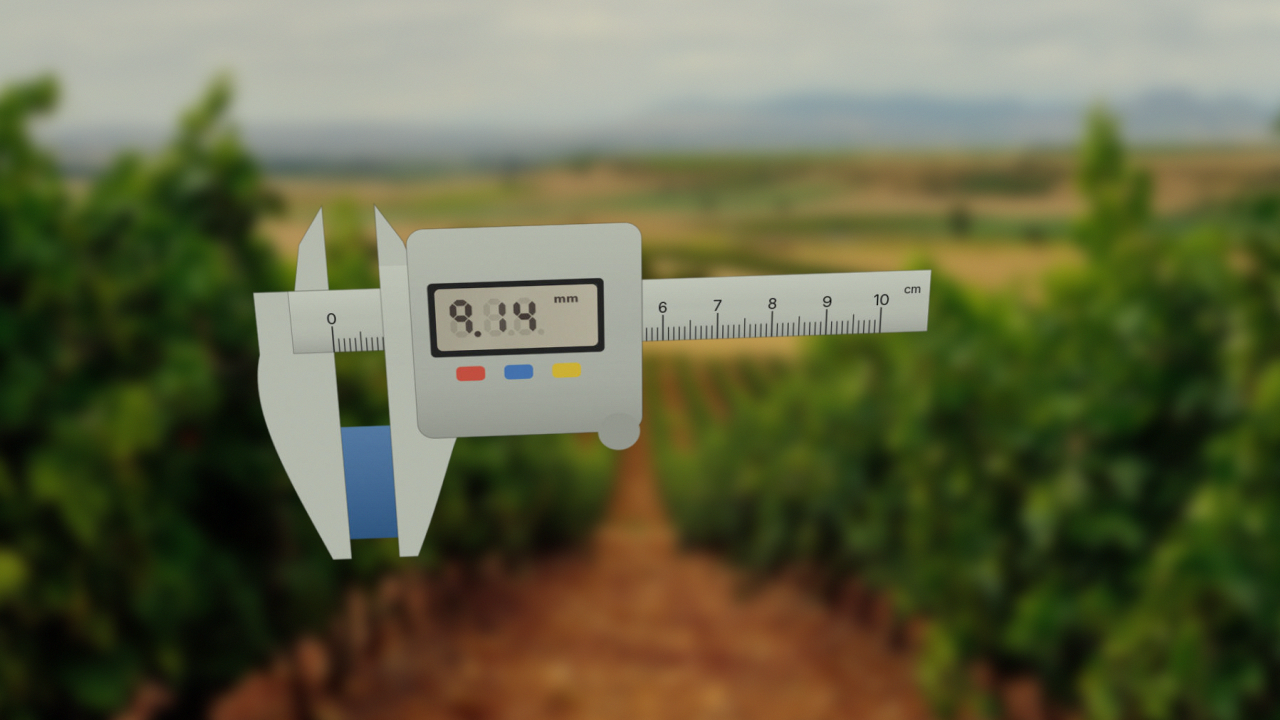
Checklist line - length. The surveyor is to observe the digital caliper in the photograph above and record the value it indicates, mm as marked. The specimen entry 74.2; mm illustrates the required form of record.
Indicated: 9.14; mm
